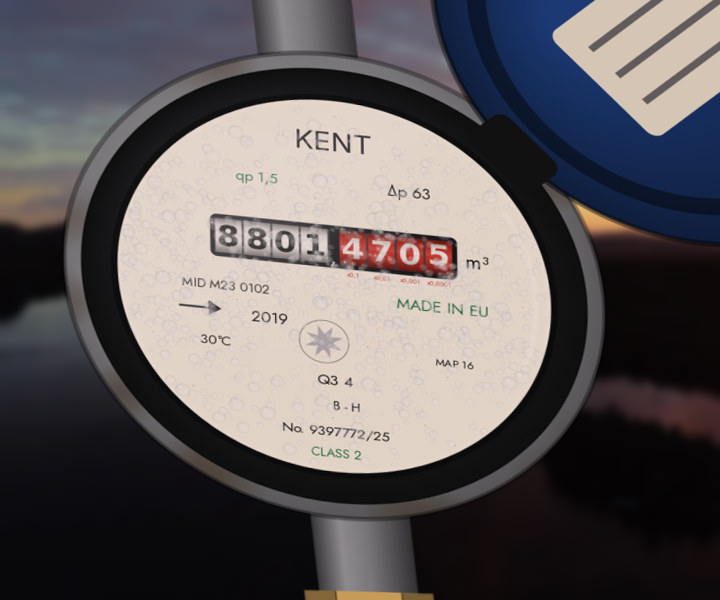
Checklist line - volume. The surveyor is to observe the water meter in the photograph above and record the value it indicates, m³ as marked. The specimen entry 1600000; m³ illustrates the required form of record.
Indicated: 8801.4705; m³
